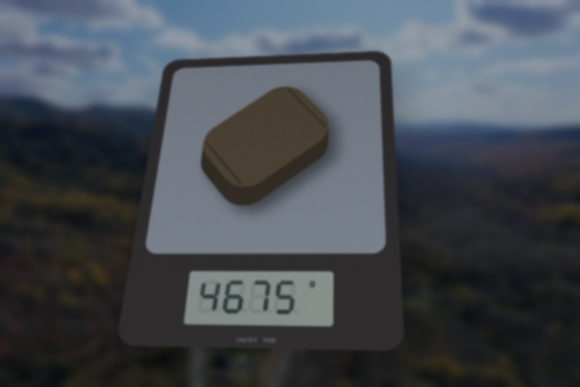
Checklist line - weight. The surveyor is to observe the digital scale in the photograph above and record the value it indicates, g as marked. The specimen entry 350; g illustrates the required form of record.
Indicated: 4675; g
